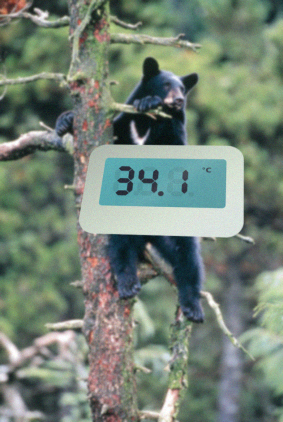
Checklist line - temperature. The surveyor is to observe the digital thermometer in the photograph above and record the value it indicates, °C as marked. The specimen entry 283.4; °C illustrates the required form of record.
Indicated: 34.1; °C
